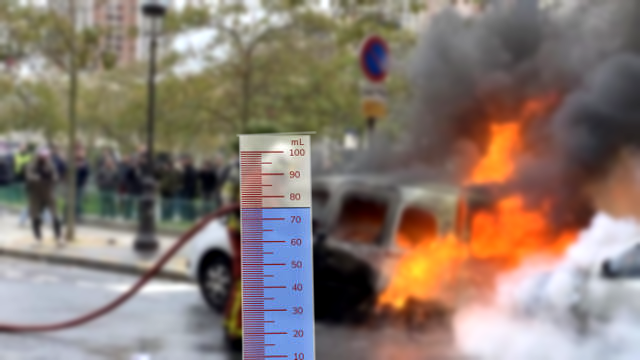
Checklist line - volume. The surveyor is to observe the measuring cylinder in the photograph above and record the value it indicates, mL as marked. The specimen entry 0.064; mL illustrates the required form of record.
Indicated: 75; mL
